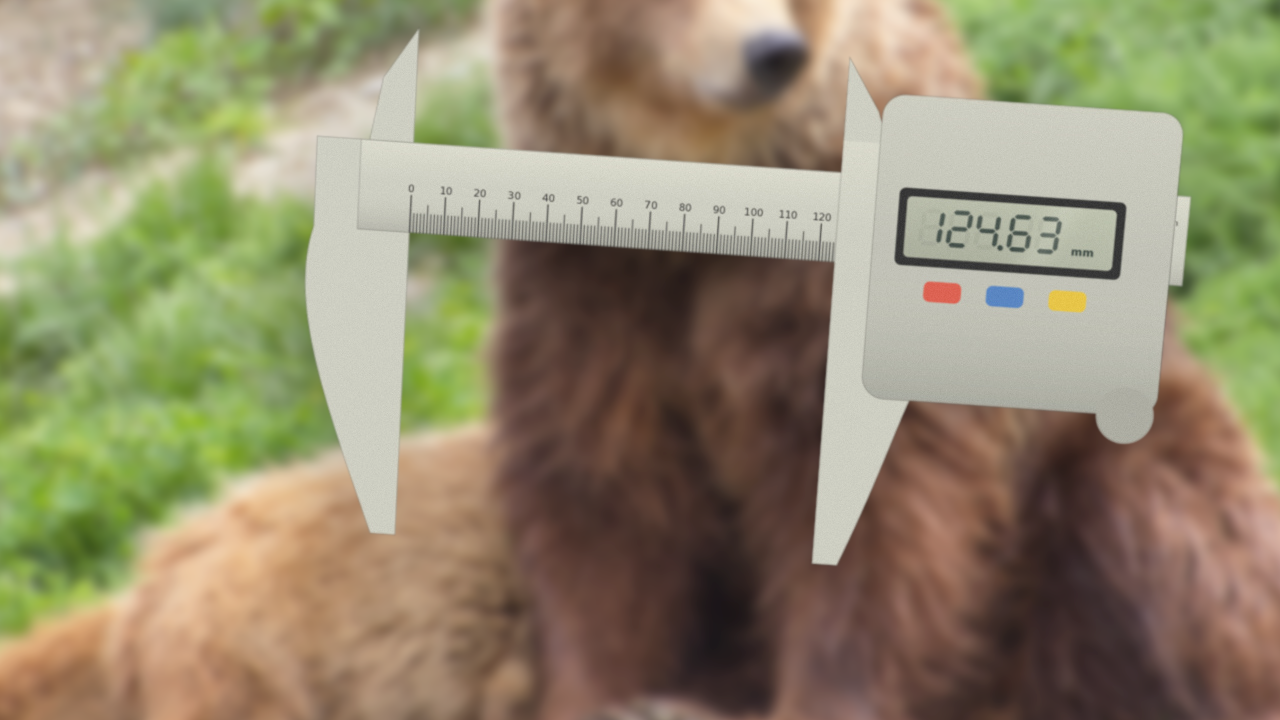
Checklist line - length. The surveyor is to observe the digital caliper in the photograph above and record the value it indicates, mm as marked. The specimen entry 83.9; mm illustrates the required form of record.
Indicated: 124.63; mm
